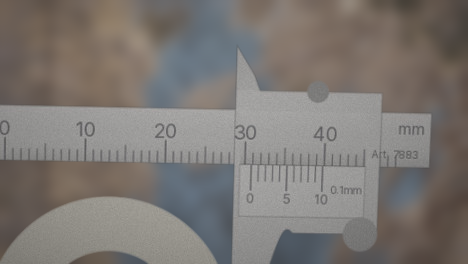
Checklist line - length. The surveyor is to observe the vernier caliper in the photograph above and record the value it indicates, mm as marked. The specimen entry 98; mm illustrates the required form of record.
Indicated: 30.8; mm
